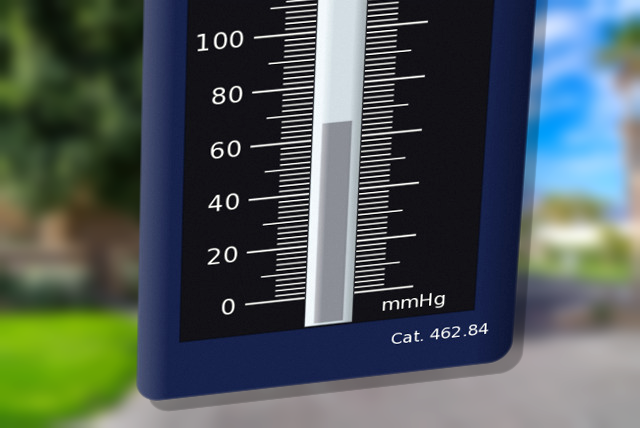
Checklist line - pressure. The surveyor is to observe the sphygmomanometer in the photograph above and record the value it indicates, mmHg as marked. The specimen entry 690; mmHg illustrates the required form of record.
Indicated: 66; mmHg
